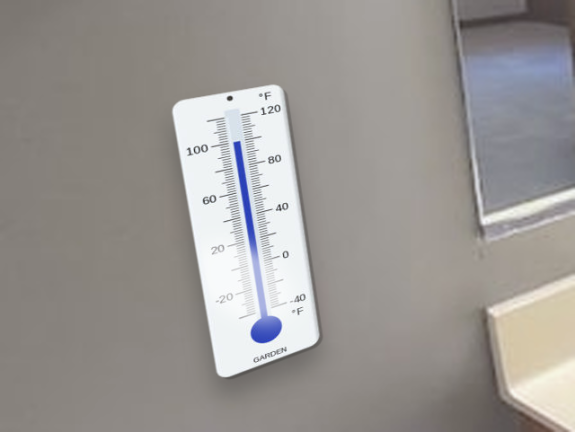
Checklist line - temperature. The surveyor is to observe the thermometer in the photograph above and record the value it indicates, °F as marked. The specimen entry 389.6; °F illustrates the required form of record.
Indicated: 100; °F
